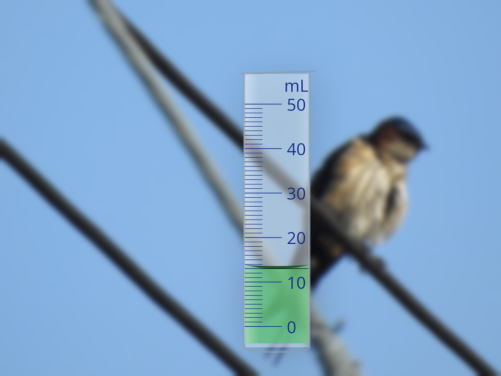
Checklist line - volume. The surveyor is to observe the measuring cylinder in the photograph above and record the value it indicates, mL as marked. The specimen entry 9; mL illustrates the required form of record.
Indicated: 13; mL
